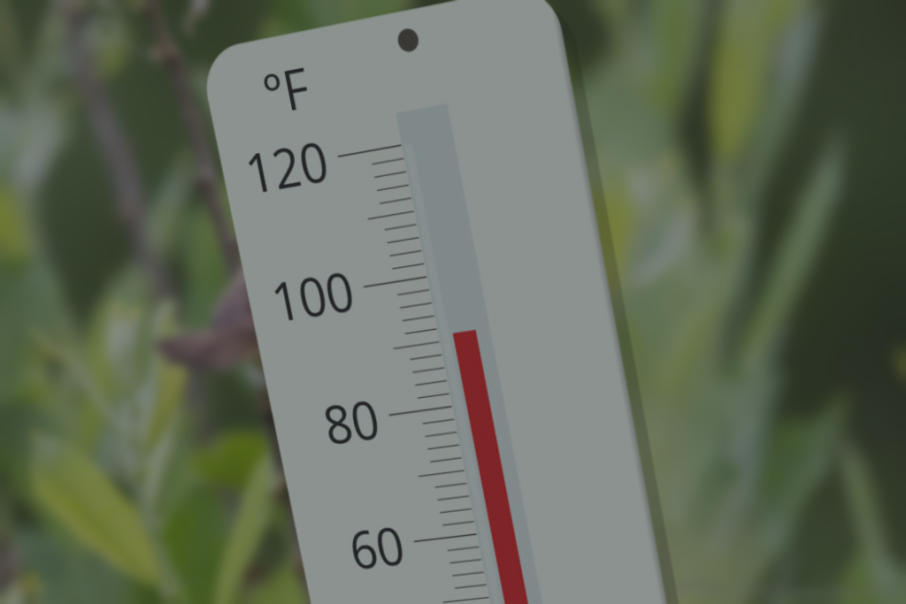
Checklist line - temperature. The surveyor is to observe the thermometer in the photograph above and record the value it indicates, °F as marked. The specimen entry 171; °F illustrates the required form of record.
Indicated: 91; °F
